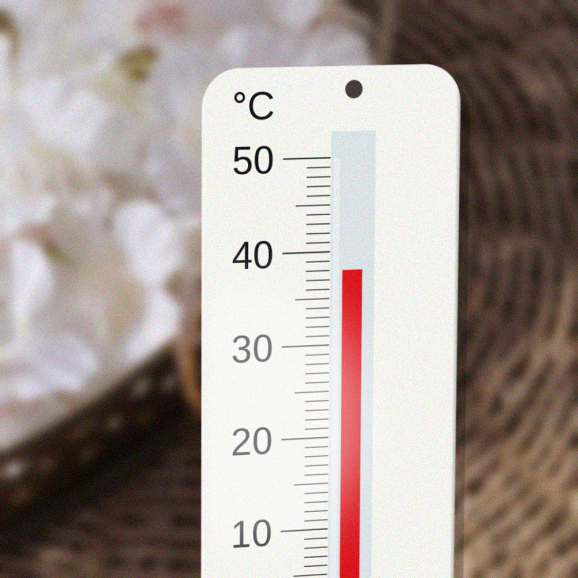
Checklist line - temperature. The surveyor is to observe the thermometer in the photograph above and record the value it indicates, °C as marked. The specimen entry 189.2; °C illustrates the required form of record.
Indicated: 38; °C
